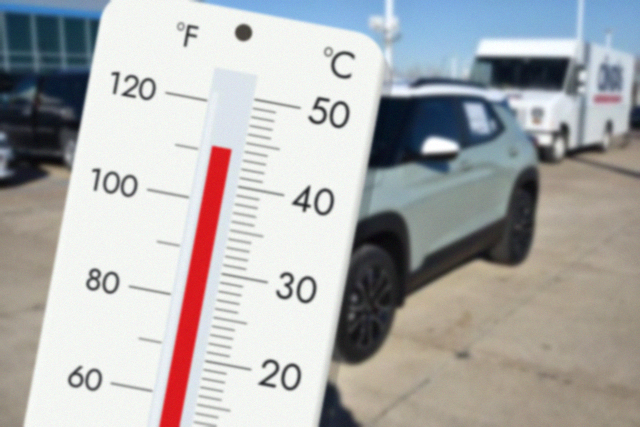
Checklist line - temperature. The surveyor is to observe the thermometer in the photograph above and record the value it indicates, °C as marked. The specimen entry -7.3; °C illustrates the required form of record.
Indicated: 44; °C
